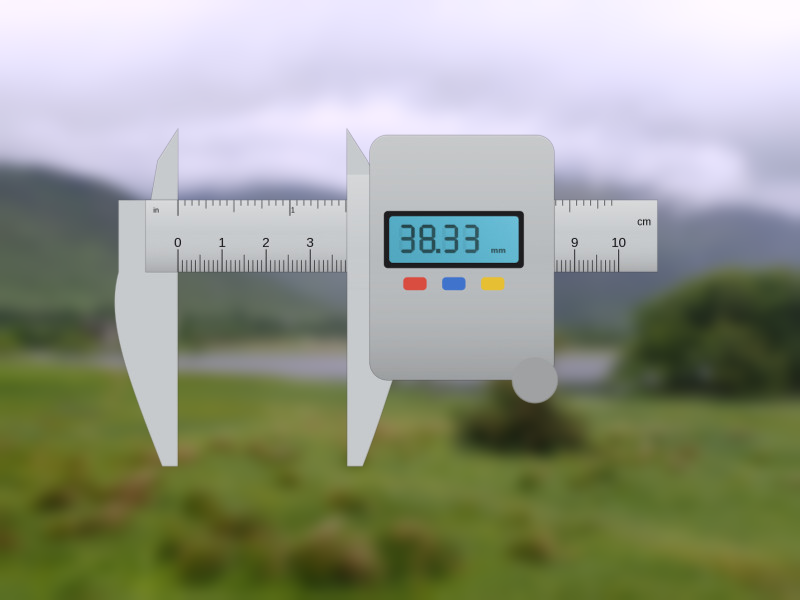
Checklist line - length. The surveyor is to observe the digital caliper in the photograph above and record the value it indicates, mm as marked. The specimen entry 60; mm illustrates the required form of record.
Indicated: 38.33; mm
